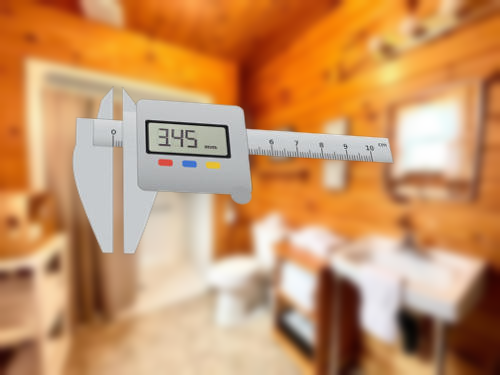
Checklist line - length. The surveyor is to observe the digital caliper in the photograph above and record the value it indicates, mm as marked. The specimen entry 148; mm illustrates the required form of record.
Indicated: 3.45; mm
